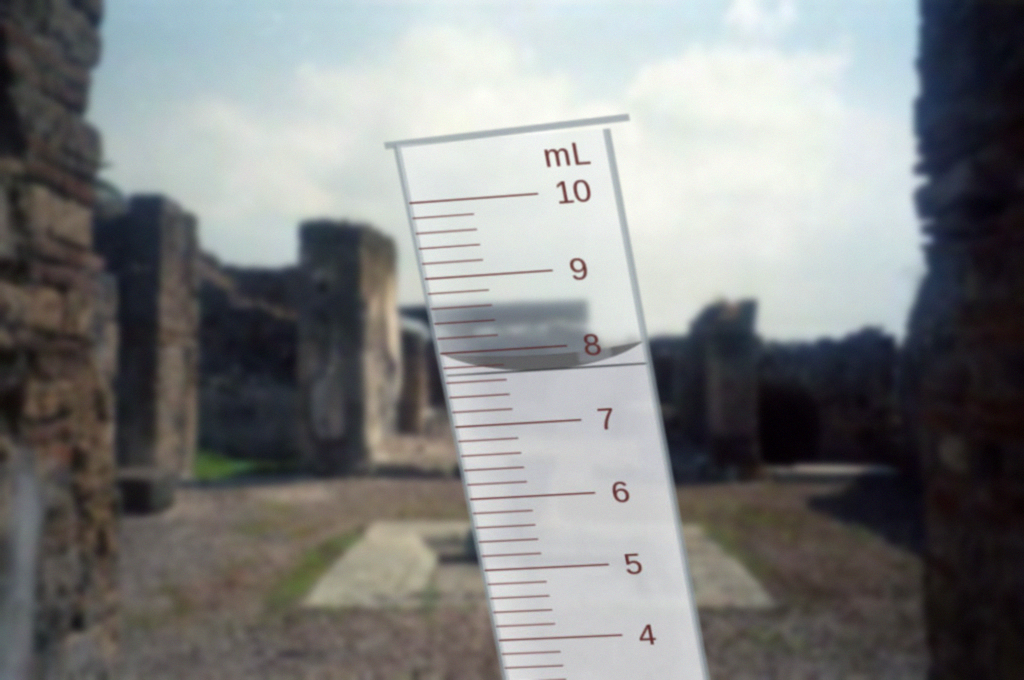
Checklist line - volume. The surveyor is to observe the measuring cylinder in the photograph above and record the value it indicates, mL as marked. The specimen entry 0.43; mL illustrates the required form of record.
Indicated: 7.7; mL
